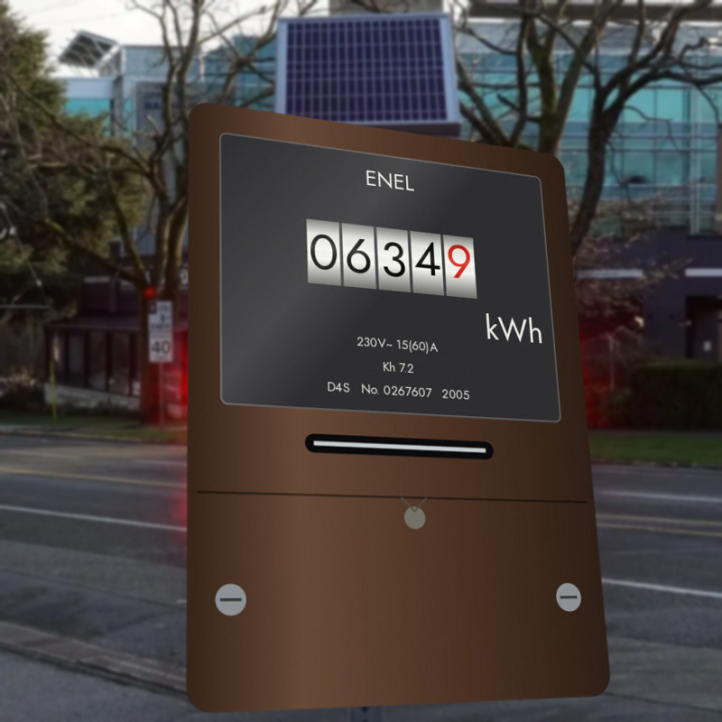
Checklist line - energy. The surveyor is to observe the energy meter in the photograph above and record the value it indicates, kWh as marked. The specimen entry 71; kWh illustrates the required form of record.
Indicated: 634.9; kWh
